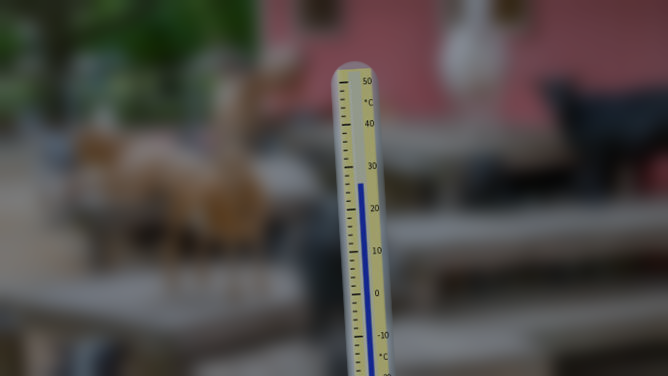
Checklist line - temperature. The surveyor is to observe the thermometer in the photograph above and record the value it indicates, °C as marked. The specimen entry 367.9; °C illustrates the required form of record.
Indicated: 26; °C
